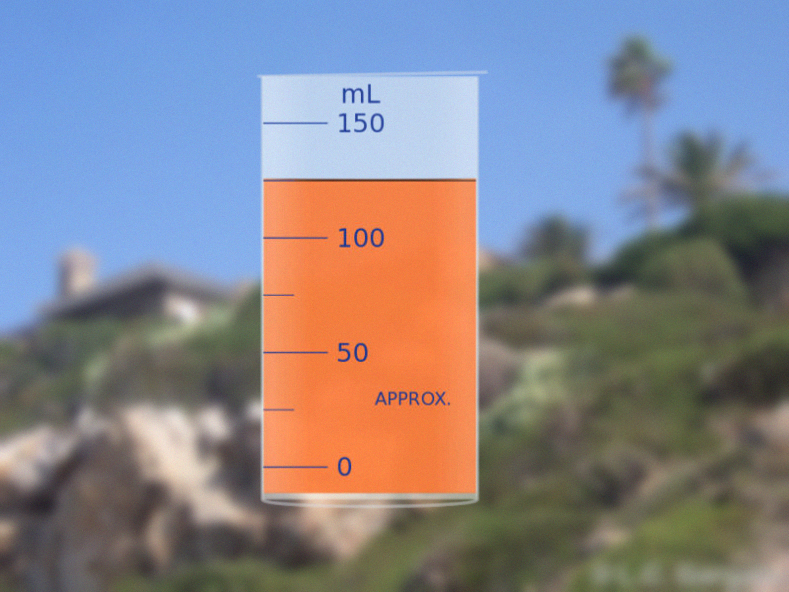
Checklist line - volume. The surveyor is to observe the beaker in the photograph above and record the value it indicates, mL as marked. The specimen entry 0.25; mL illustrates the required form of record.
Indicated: 125; mL
